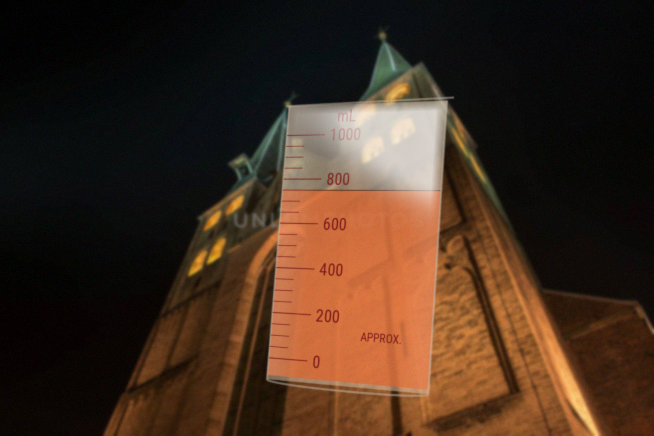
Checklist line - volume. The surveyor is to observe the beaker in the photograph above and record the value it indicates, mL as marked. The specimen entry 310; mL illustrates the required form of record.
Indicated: 750; mL
